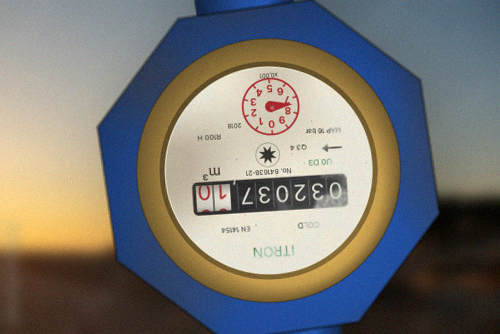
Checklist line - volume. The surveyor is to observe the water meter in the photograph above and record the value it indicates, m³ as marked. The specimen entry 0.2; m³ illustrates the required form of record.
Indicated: 32037.097; m³
